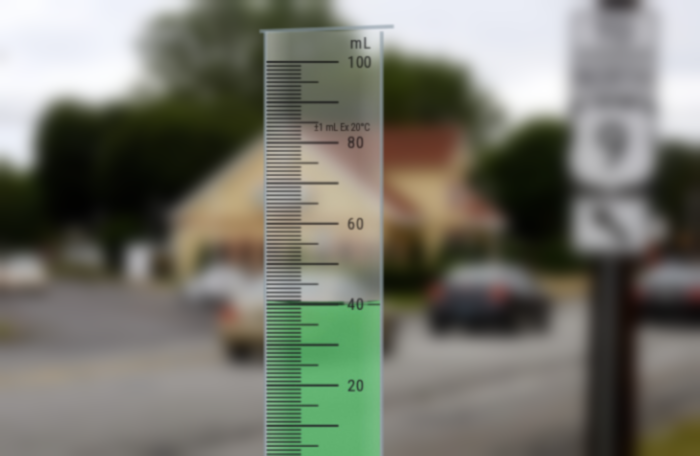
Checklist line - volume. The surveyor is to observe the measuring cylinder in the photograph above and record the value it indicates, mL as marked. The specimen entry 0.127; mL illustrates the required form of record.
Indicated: 40; mL
